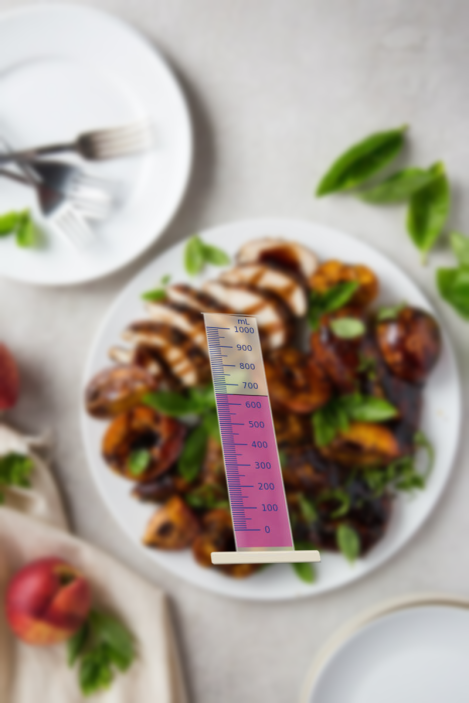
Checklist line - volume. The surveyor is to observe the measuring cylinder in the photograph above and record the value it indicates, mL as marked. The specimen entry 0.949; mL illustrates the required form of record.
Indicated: 650; mL
